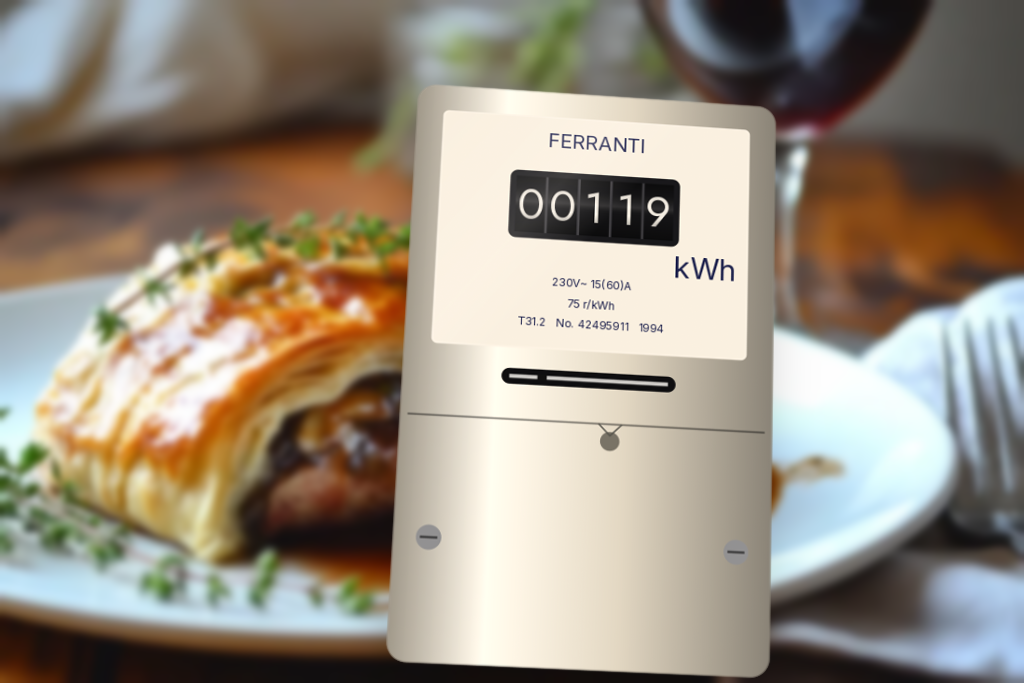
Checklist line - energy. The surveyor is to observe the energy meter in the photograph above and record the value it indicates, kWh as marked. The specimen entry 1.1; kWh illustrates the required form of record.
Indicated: 119; kWh
